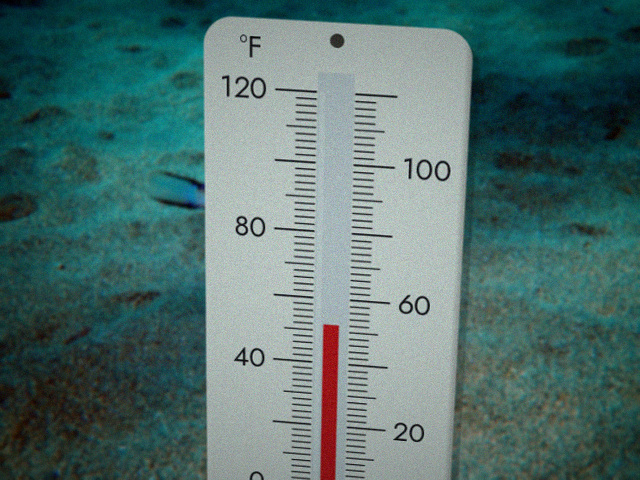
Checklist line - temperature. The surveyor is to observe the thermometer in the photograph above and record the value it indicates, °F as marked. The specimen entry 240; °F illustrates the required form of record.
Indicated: 52; °F
